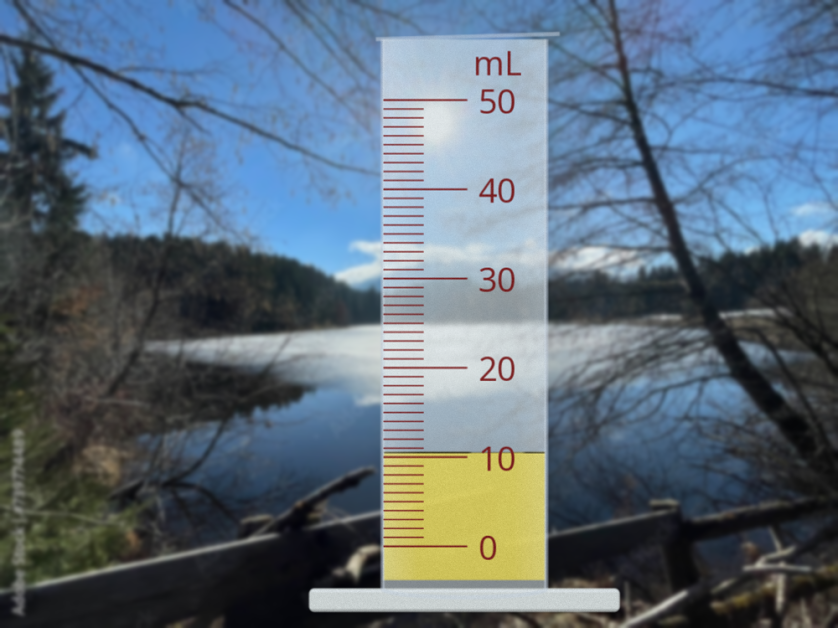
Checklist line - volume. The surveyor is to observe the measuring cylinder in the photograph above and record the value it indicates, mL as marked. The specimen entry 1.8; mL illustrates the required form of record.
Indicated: 10.5; mL
